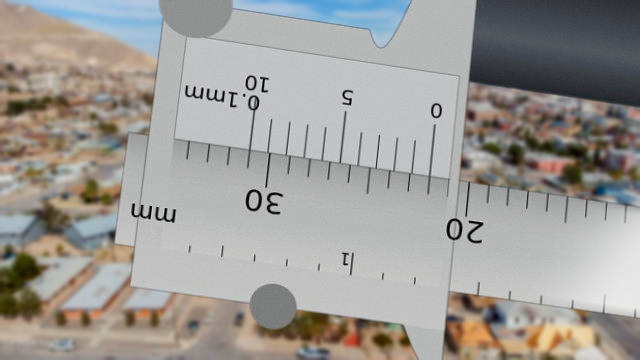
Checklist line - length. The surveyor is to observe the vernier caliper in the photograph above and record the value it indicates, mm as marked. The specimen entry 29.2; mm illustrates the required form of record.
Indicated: 22.0; mm
